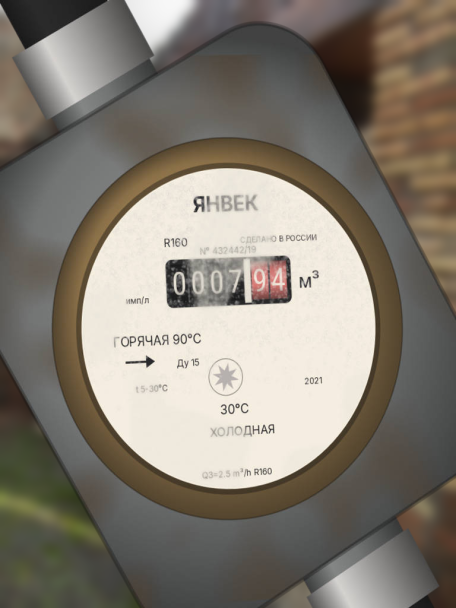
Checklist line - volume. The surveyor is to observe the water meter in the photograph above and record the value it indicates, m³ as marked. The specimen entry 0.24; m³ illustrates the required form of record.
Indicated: 7.94; m³
